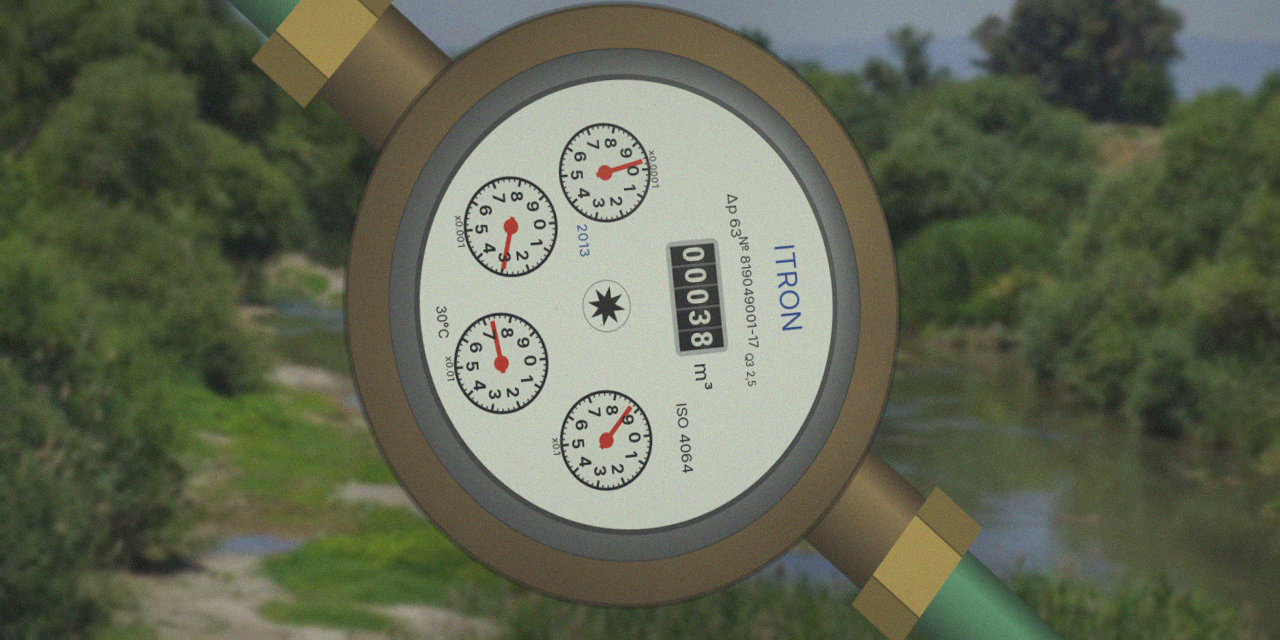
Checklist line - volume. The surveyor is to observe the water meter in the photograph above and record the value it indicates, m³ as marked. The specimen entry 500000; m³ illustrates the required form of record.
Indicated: 38.8729; m³
